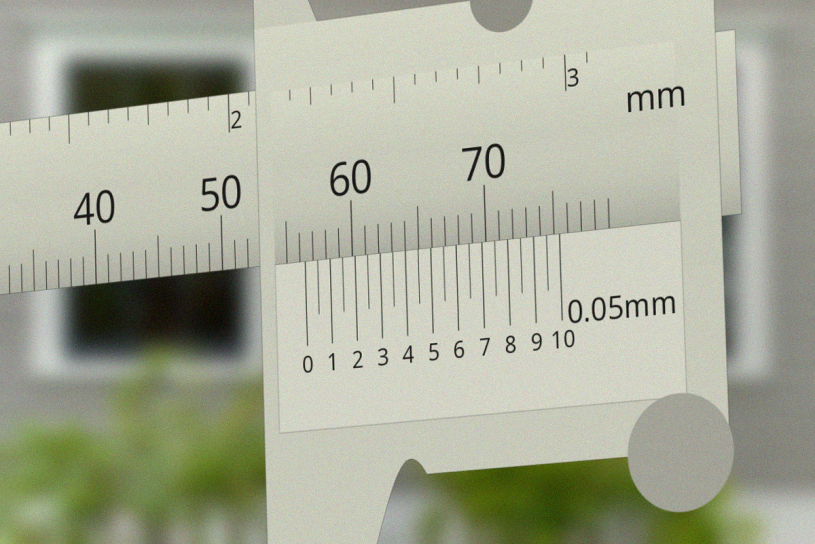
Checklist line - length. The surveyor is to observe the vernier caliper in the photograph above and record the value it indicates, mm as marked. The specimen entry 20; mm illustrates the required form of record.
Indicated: 56.4; mm
